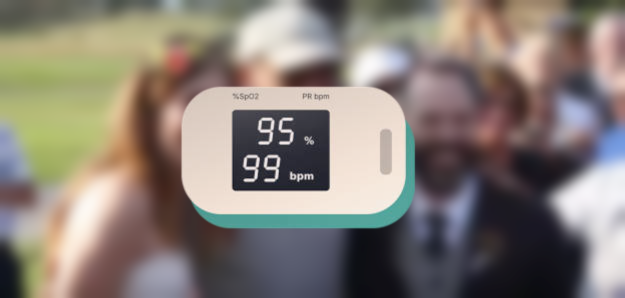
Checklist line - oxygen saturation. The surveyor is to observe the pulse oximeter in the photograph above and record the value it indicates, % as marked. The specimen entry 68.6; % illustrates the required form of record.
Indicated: 95; %
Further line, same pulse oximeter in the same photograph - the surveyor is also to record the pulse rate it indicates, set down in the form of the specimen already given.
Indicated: 99; bpm
